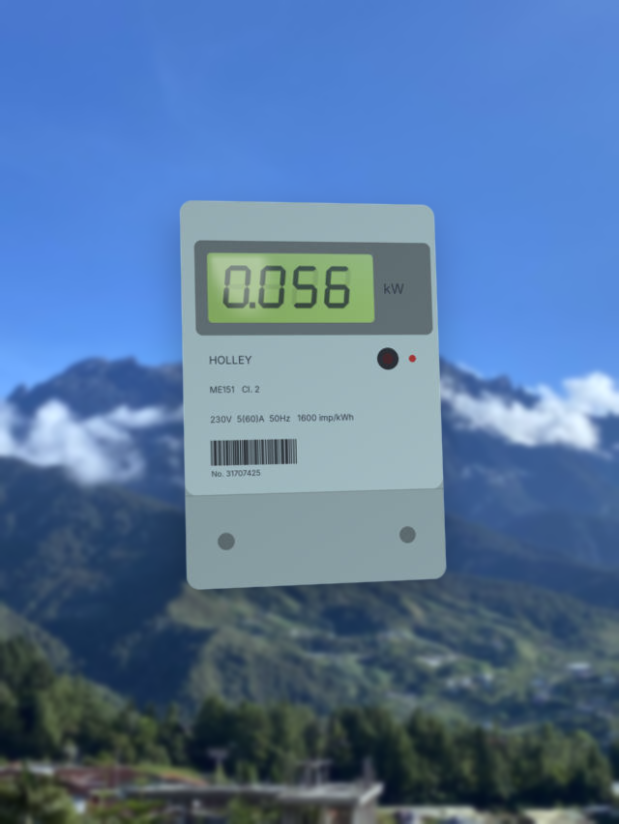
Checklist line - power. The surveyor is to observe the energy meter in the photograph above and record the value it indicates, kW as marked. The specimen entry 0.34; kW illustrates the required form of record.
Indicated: 0.056; kW
